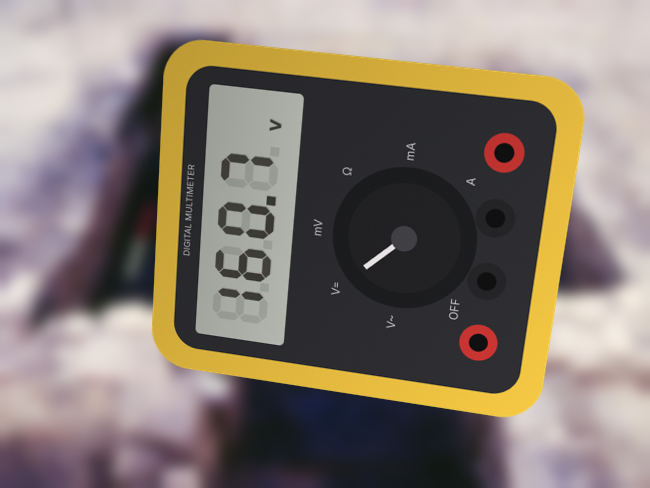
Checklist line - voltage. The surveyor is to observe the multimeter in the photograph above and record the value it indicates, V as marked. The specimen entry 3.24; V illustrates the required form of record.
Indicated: 160.7; V
